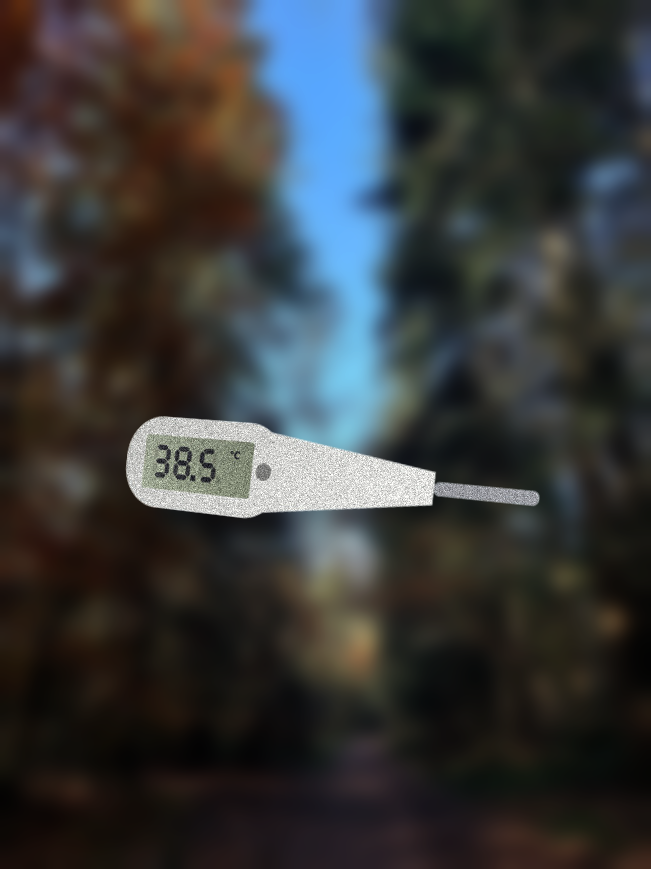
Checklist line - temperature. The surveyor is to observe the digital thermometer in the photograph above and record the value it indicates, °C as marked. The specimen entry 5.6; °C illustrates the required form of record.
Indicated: 38.5; °C
